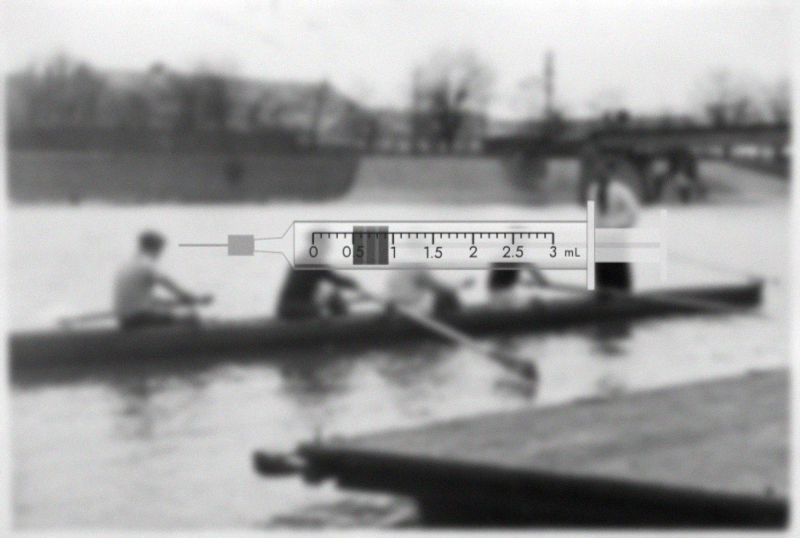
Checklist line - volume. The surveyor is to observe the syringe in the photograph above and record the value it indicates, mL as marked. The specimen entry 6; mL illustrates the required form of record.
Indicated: 0.5; mL
